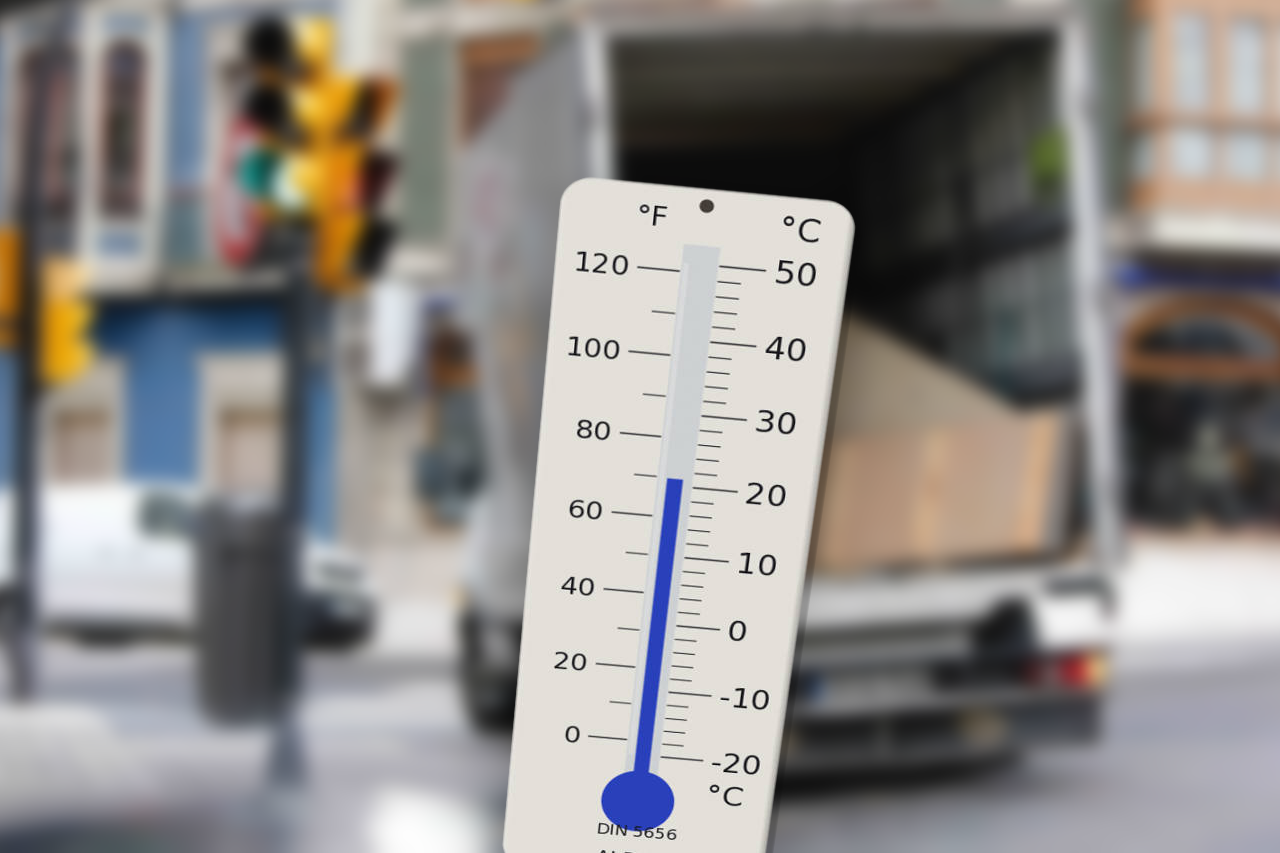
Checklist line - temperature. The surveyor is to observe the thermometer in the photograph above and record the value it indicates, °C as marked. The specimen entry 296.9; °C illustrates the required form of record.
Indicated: 21; °C
